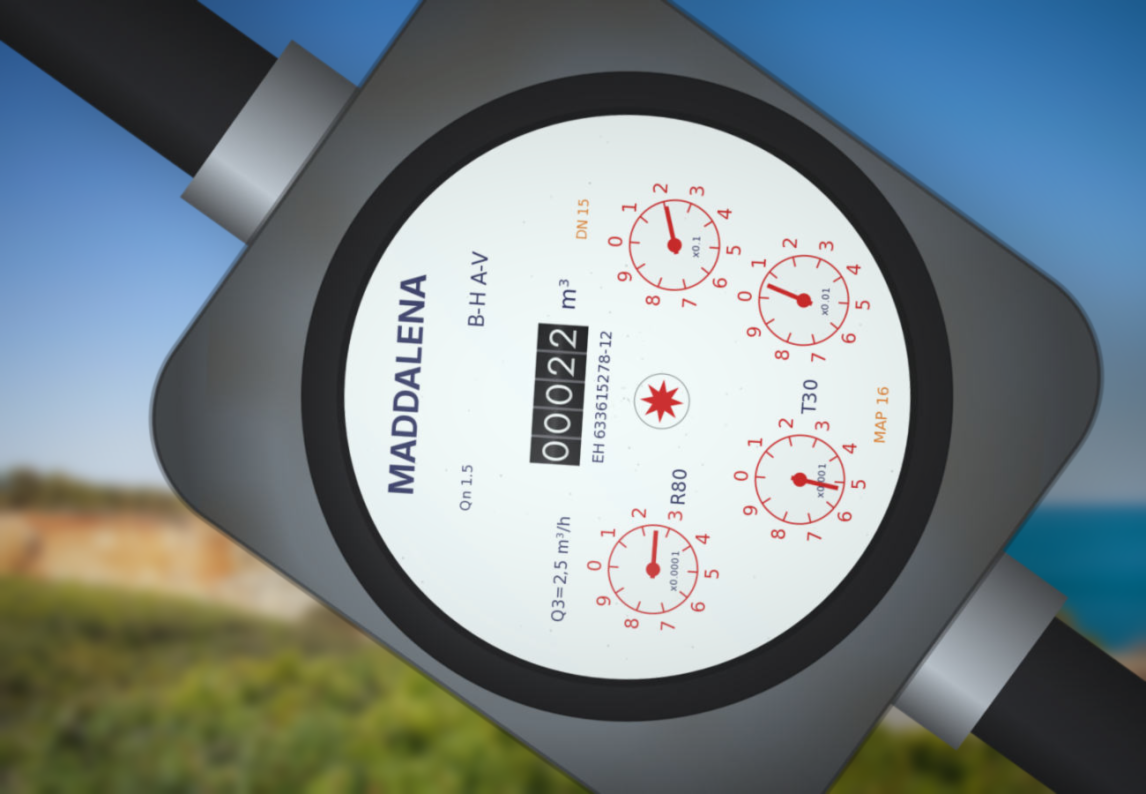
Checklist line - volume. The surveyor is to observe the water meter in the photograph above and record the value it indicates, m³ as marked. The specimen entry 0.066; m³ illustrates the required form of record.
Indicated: 22.2052; m³
